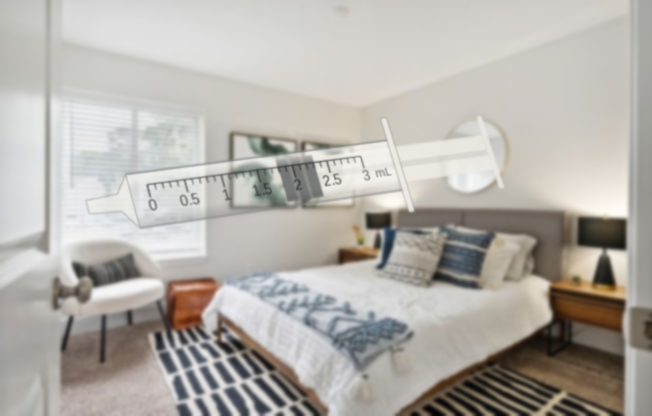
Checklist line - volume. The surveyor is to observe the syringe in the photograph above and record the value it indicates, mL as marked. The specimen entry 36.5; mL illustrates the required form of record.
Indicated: 1.8; mL
